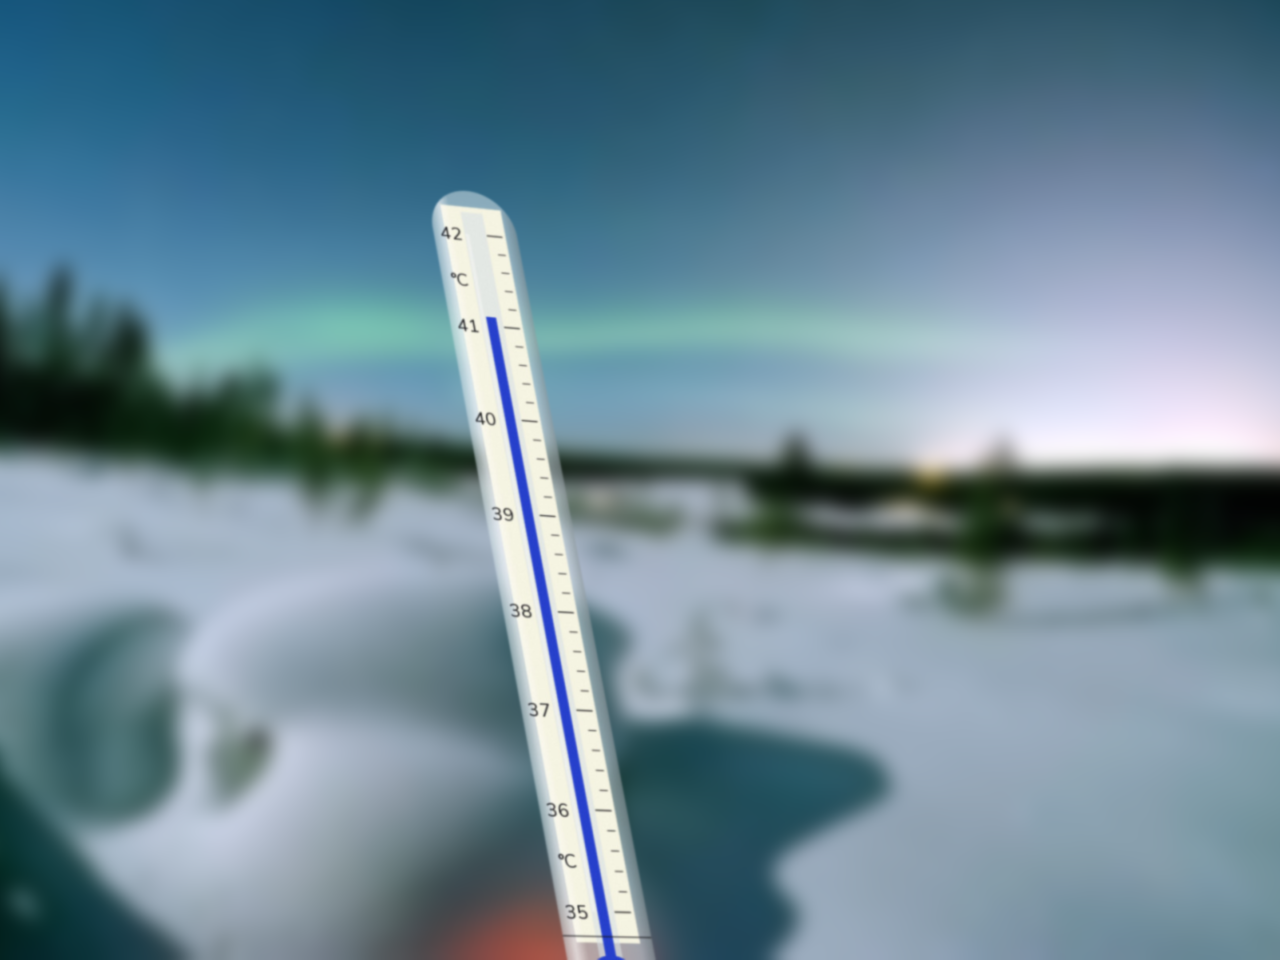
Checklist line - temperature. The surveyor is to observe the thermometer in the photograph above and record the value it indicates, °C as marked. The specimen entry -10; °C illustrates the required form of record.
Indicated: 41.1; °C
